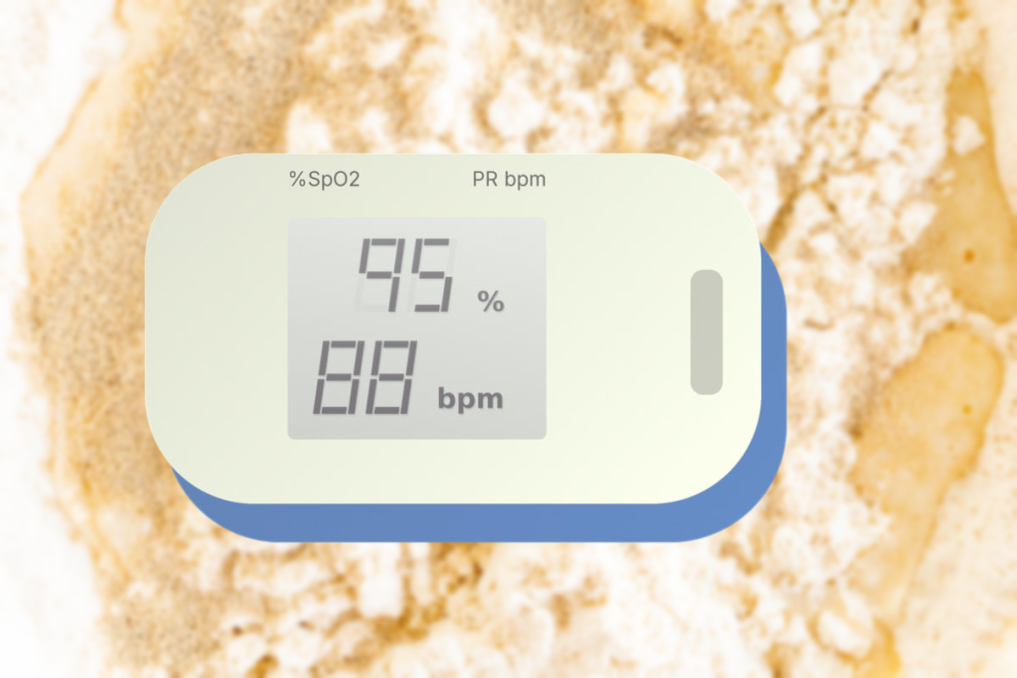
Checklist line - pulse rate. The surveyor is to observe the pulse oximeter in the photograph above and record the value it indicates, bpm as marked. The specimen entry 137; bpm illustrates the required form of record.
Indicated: 88; bpm
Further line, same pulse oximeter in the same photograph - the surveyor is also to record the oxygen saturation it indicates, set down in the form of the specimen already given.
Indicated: 95; %
